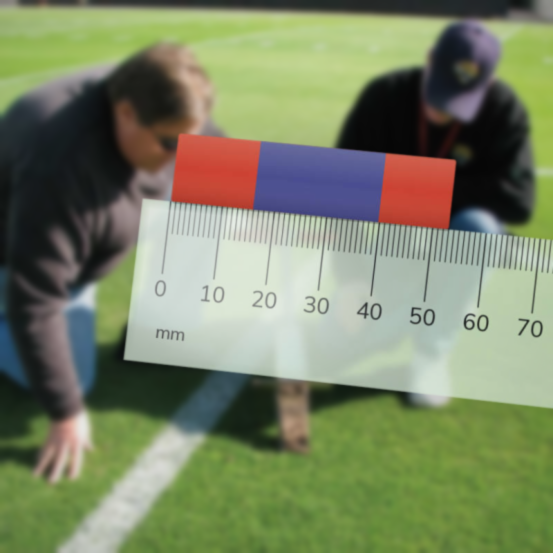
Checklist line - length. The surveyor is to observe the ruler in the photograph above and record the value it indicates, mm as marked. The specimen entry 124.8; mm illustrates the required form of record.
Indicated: 53; mm
